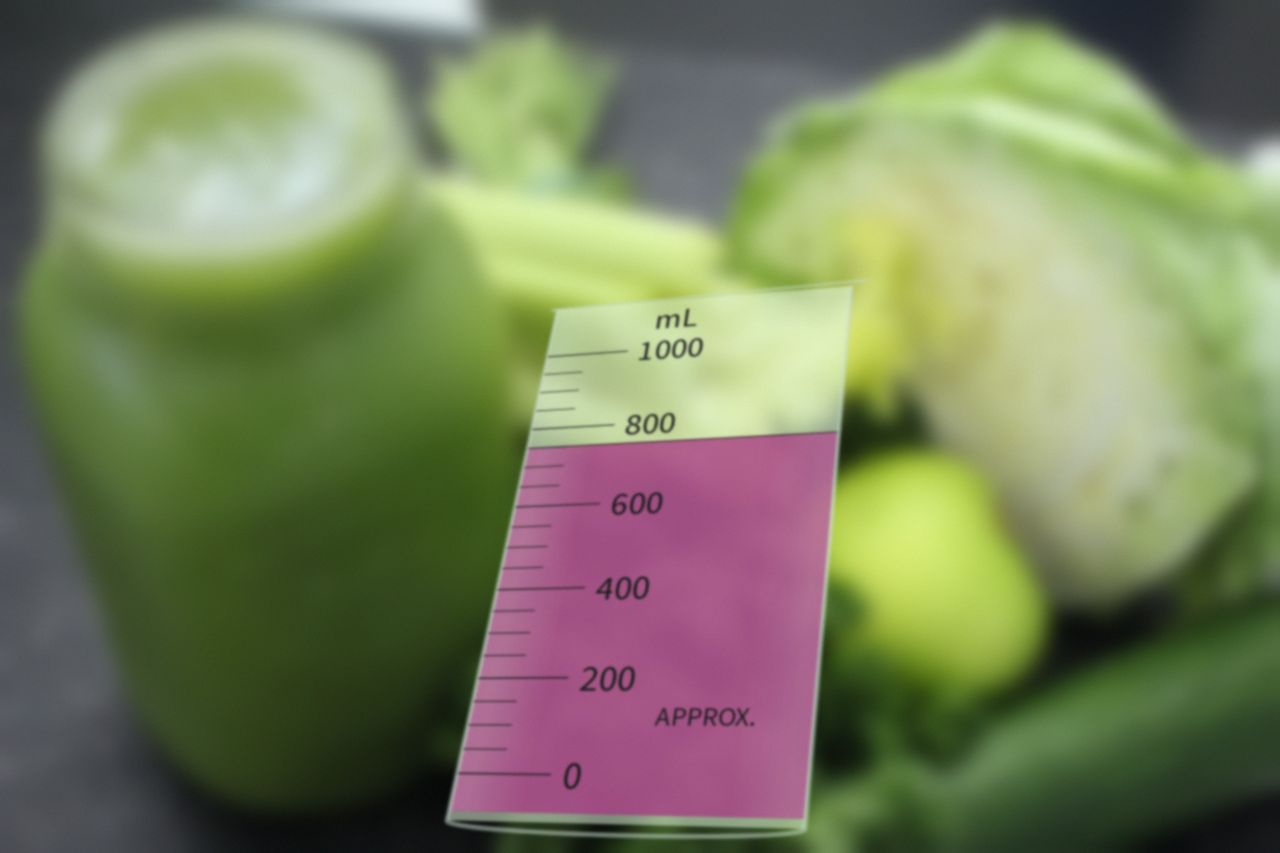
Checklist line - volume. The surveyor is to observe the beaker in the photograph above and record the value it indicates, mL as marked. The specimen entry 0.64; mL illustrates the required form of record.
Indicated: 750; mL
